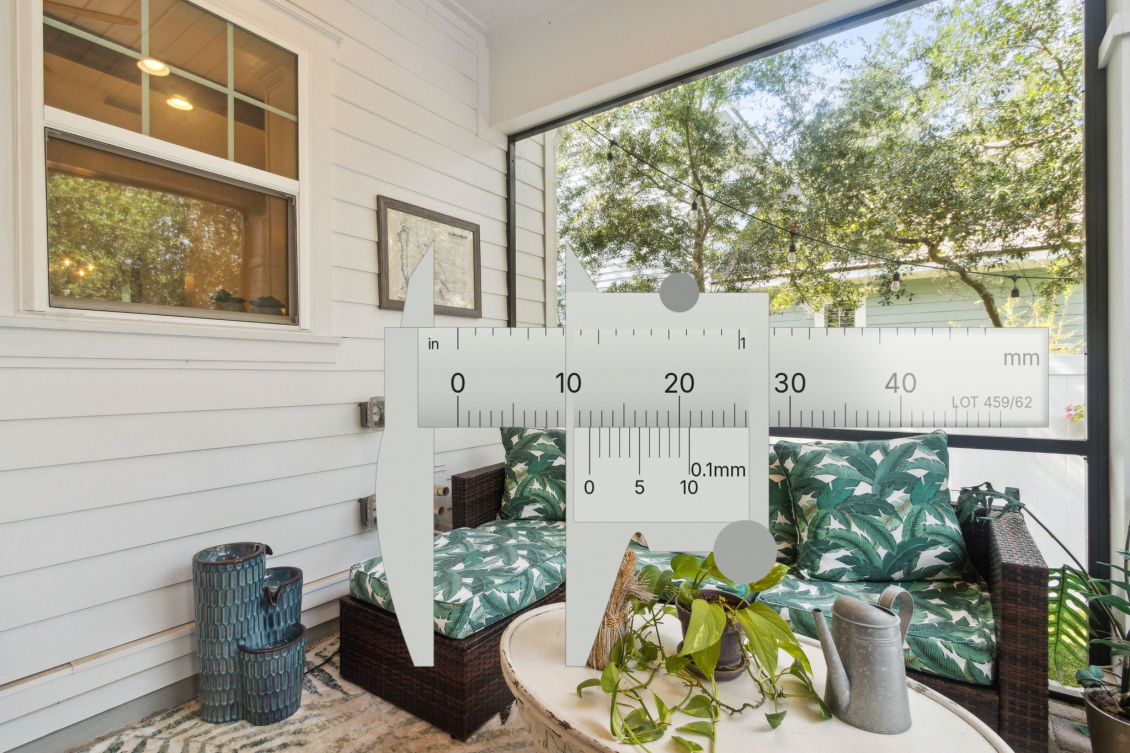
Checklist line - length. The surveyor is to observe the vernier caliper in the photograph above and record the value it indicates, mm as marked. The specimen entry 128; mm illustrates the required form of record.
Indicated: 11.9; mm
